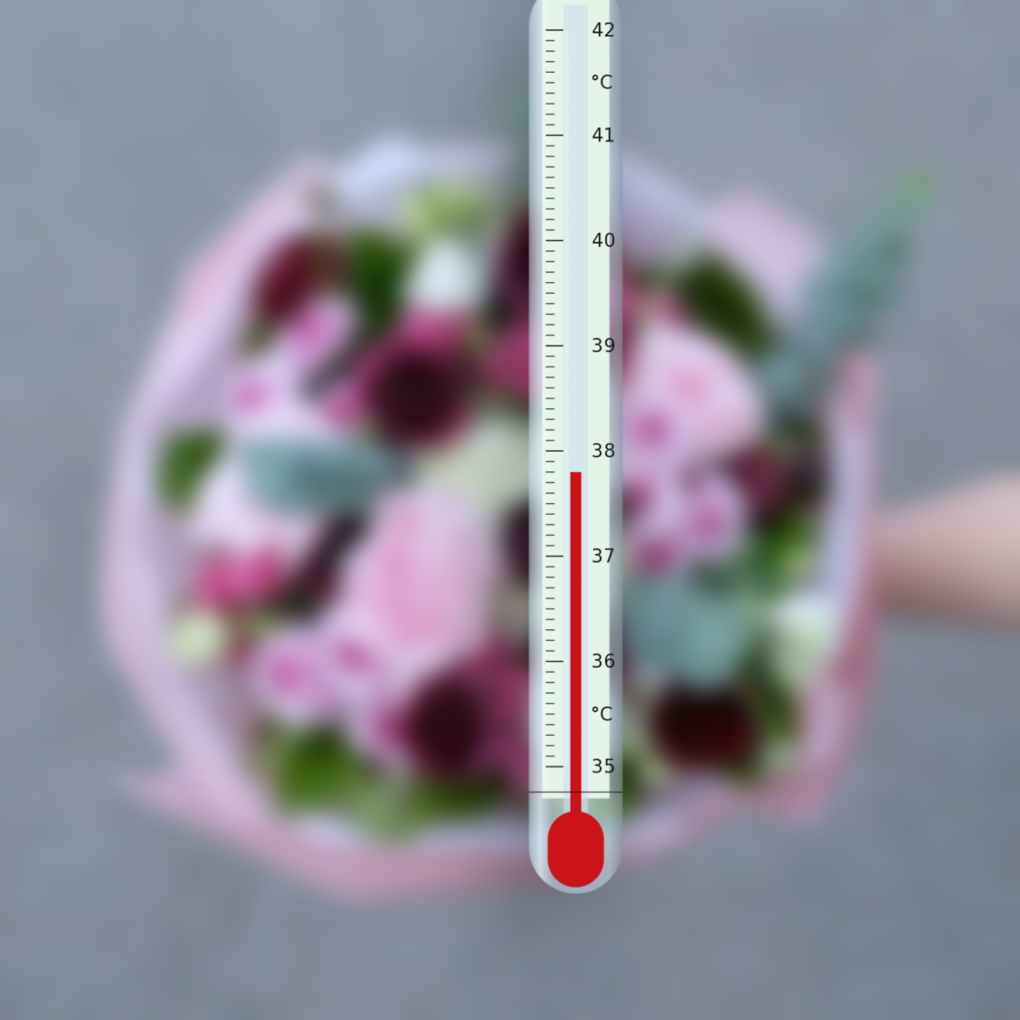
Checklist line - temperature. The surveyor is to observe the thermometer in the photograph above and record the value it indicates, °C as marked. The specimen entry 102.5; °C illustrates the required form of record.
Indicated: 37.8; °C
